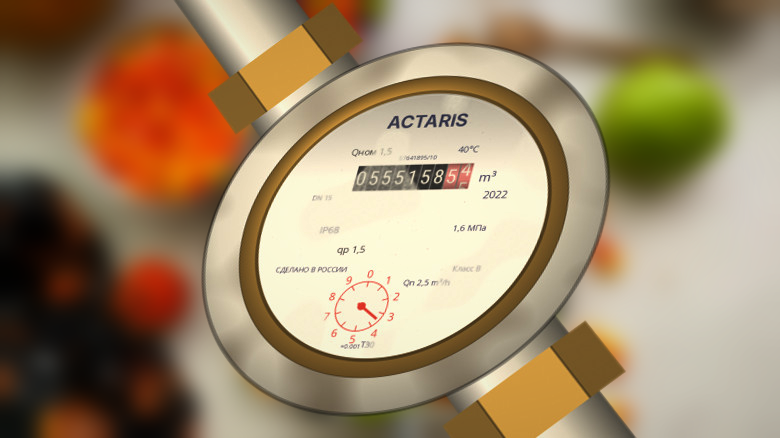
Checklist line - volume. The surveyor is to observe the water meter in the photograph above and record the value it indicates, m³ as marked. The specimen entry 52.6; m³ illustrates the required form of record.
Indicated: 555158.543; m³
